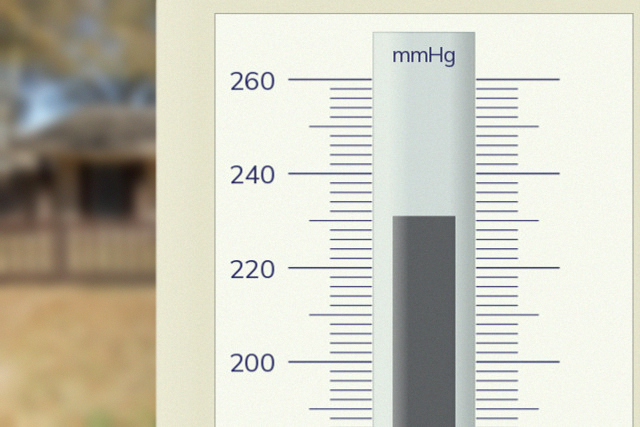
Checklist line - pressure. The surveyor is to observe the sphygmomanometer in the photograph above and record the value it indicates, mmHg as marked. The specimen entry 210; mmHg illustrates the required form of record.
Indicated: 231; mmHg
